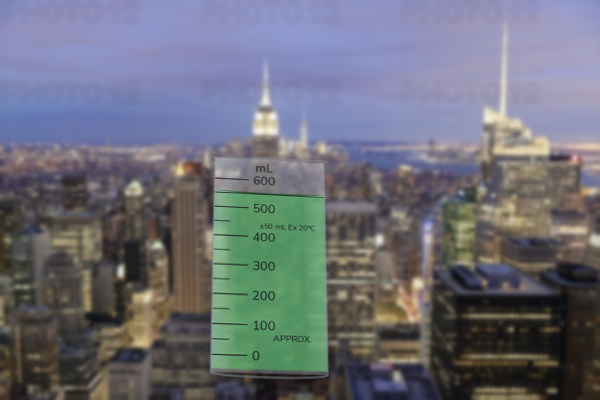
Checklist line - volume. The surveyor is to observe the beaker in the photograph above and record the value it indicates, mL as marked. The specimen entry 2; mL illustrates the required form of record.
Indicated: 550; mL
